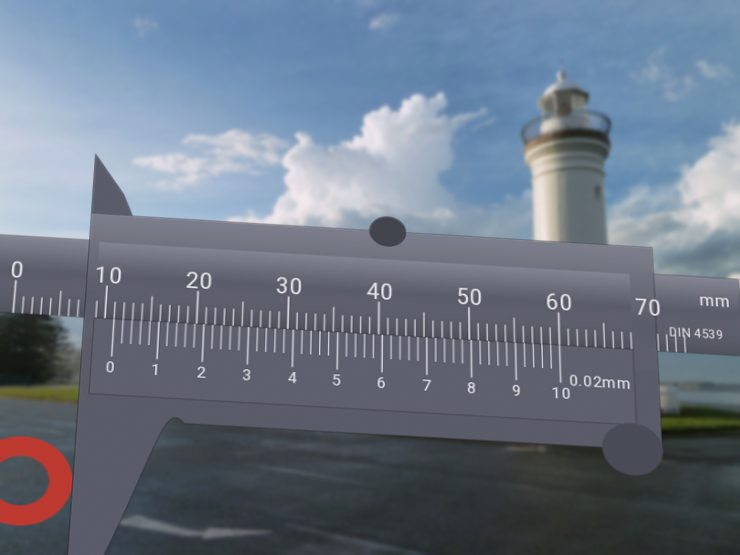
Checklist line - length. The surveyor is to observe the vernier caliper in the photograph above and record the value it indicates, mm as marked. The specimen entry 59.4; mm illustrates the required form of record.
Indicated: 11.0; mm
